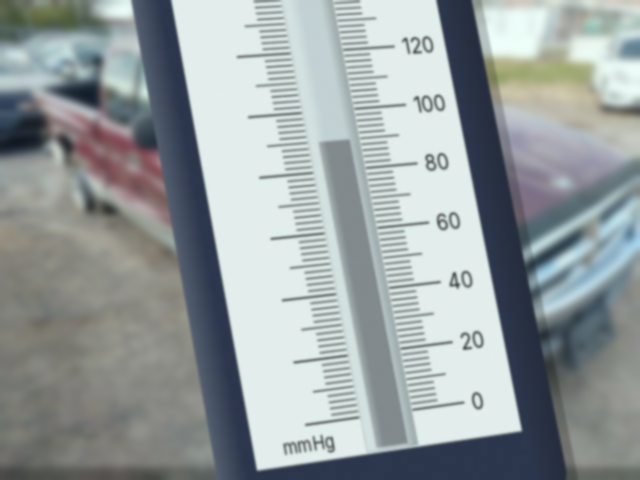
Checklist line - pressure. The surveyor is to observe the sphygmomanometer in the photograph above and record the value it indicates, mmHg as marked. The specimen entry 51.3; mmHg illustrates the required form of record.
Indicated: 90; mmHg
